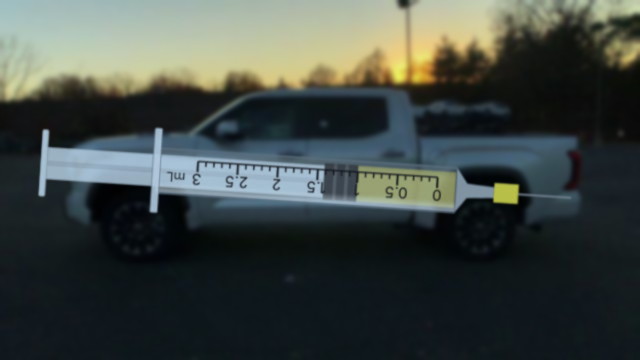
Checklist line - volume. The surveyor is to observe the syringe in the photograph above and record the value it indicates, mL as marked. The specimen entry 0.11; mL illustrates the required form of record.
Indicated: 1; mL
